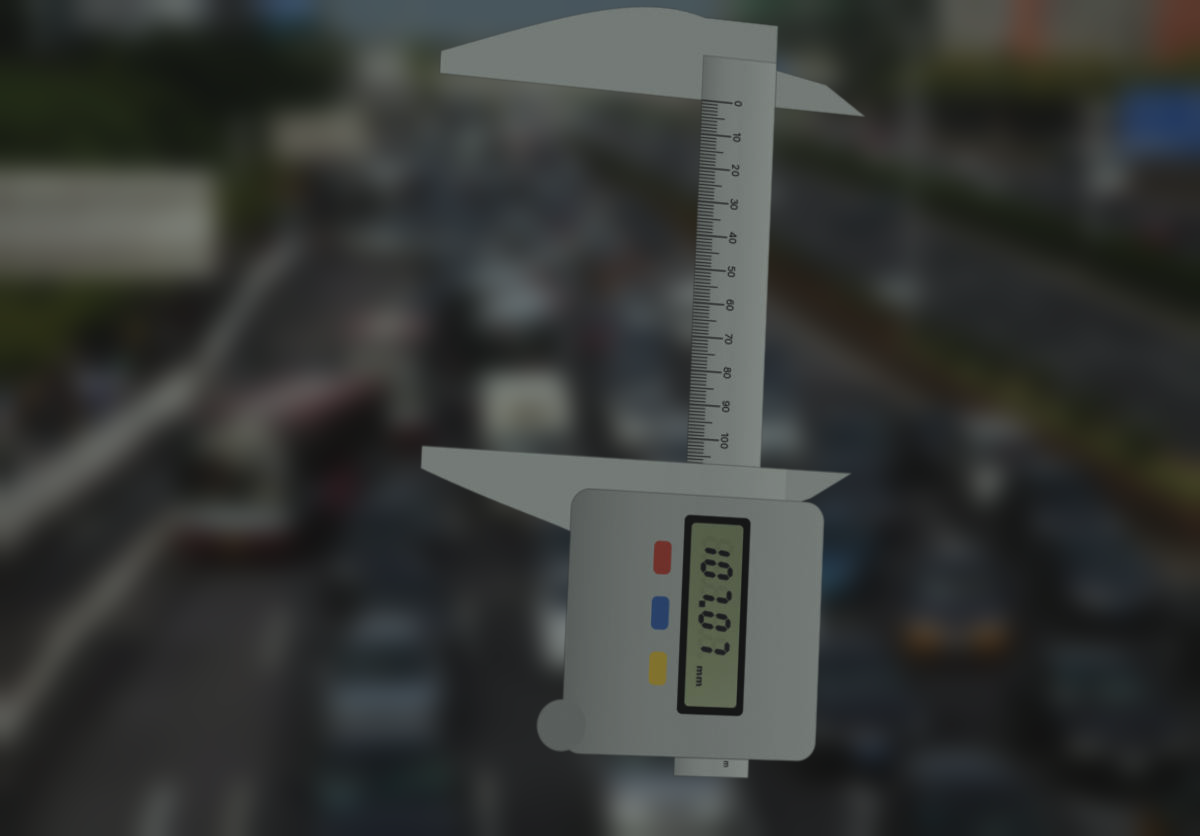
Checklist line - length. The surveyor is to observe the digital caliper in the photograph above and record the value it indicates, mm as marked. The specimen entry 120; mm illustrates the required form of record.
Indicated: 107.07; mm
